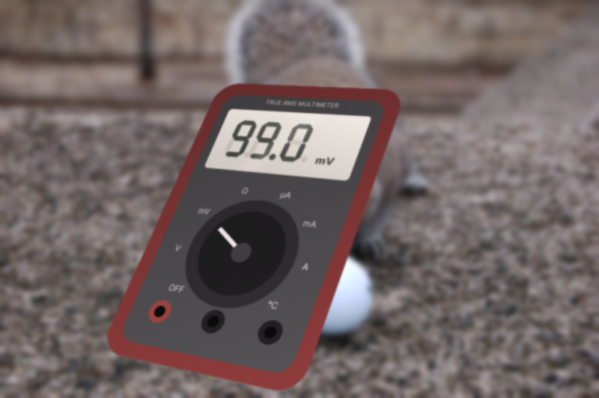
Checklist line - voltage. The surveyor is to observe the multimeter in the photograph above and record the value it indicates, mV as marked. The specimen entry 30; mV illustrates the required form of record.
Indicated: 99.0; mV
